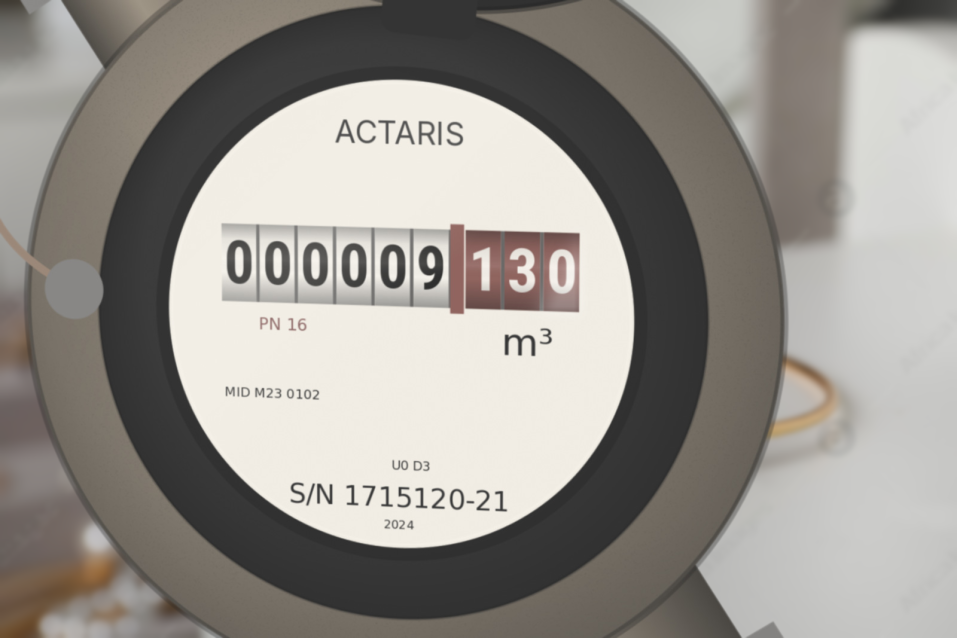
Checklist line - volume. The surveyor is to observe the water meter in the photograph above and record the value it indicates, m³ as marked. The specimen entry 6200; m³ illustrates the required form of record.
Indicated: 9.130; m³
